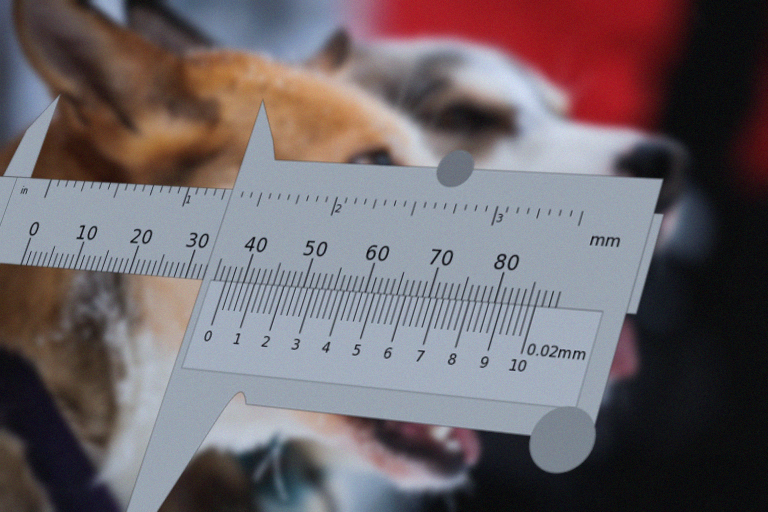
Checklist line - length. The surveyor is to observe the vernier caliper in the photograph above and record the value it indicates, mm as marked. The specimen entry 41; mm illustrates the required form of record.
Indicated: 37.0; mm
